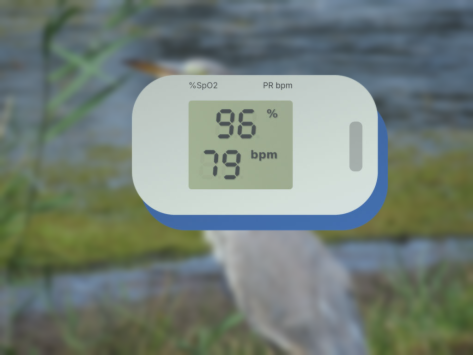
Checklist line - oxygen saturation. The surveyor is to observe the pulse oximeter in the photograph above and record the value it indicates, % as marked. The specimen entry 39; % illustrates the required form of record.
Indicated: 96; %
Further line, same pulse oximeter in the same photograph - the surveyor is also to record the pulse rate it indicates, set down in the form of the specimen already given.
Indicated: 79; bpm
